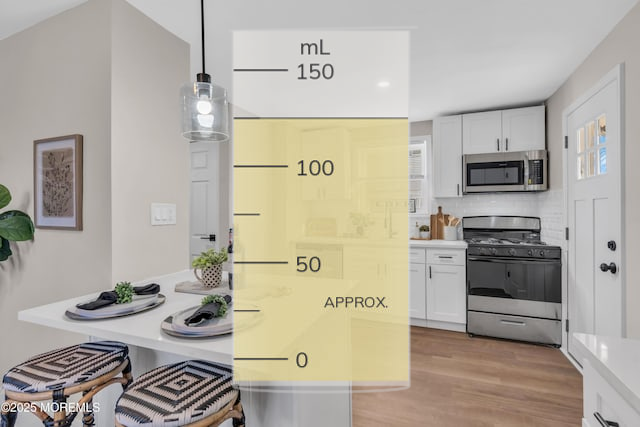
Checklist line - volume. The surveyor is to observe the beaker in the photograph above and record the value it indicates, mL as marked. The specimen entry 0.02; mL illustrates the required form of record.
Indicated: 125; mL
